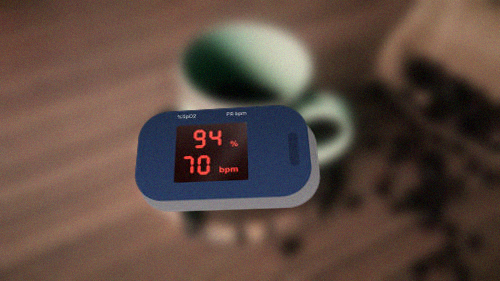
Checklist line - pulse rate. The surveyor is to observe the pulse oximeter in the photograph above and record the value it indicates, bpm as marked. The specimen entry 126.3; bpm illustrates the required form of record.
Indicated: 70; bpm
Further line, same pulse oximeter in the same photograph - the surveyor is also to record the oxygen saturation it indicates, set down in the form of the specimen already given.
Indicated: 94; %
